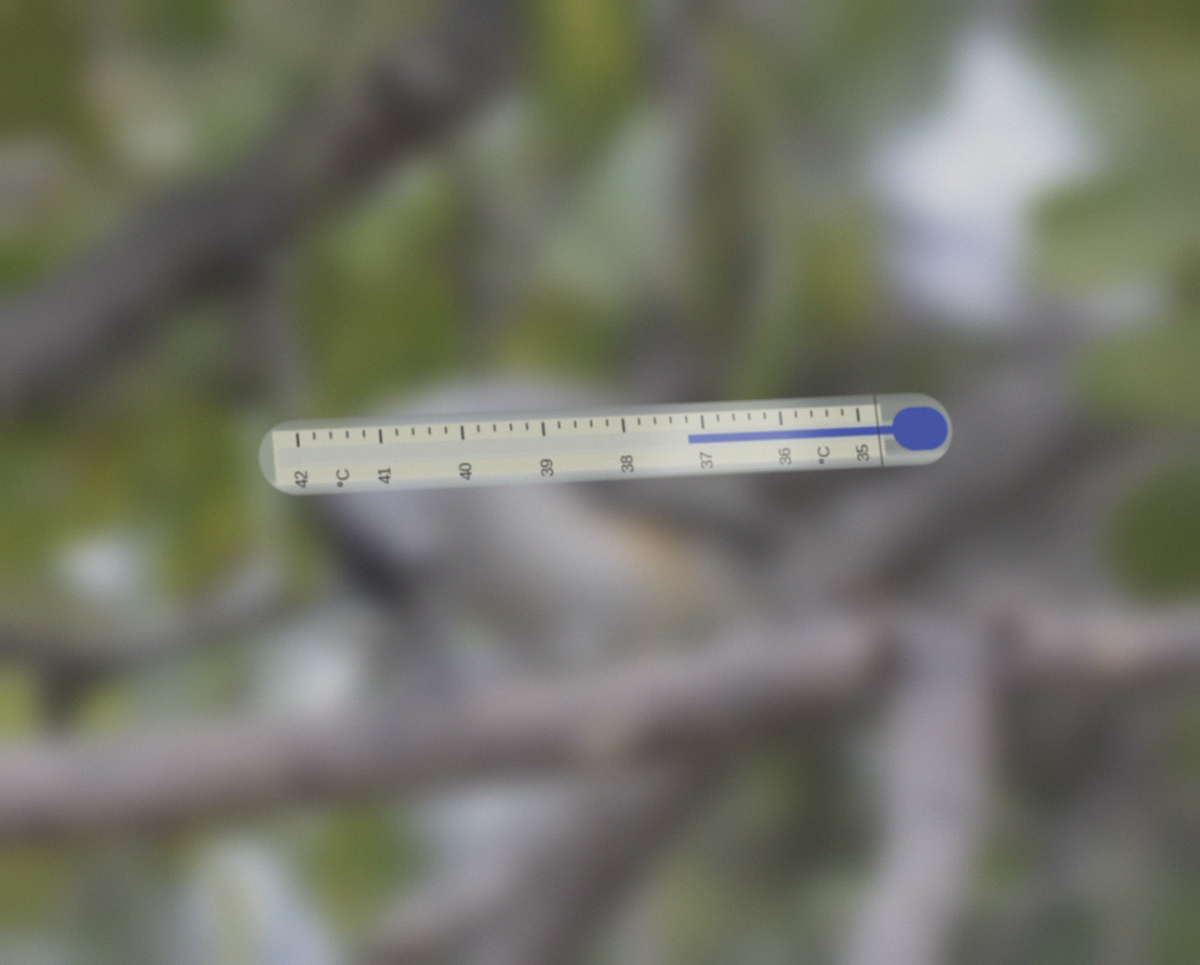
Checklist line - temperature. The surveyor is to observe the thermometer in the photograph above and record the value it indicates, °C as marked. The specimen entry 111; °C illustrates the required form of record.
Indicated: 37.2; °C
